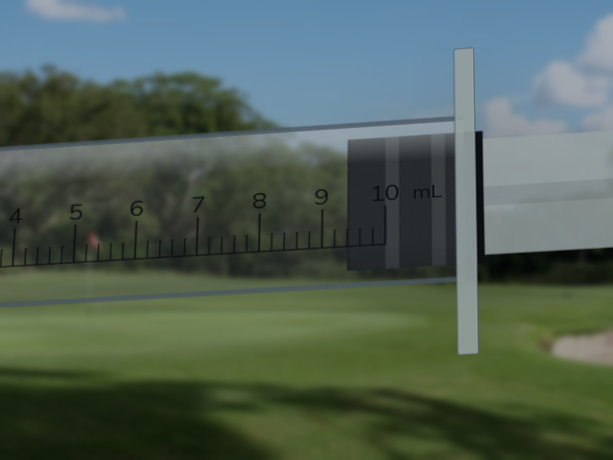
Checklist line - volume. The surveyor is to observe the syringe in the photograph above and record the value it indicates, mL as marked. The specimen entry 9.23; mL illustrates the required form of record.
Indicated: 9.4; mL
